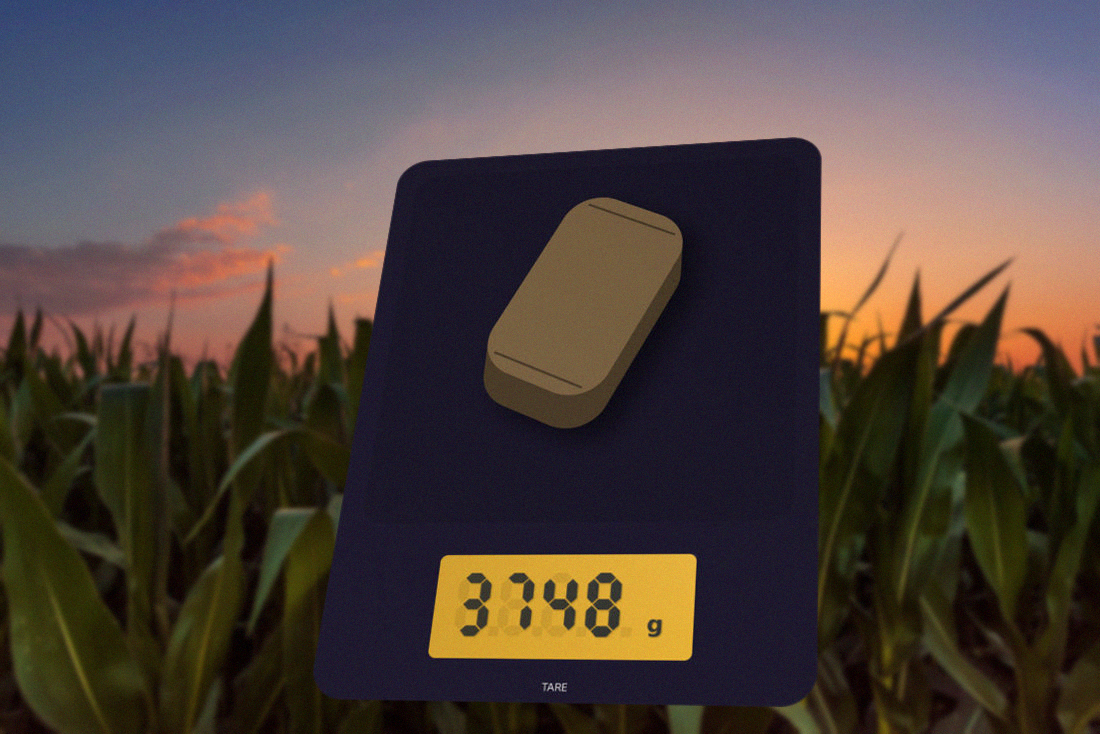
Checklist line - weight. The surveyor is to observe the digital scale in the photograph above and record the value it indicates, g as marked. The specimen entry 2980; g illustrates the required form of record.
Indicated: 3748; g
